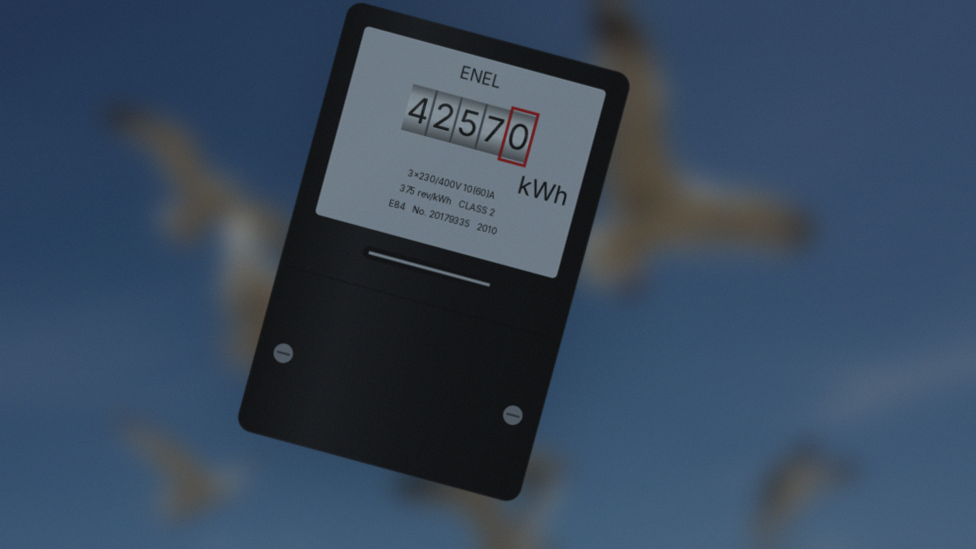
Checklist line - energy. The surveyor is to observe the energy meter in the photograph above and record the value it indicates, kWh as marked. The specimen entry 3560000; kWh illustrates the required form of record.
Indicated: 4257.0; kWh
